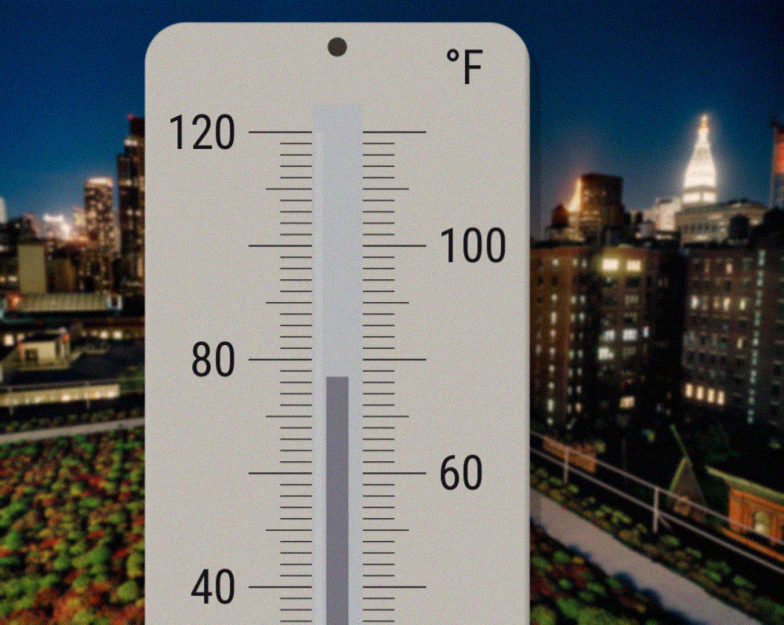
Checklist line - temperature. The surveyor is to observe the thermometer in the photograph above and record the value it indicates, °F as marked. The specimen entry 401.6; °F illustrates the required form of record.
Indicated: 77; °F
